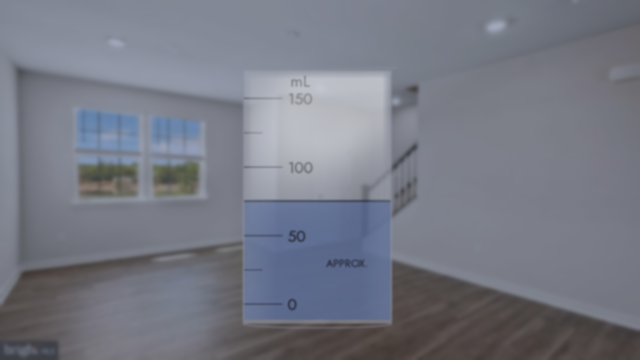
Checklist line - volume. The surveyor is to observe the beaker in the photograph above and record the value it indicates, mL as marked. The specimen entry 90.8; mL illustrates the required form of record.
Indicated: 75; mL
